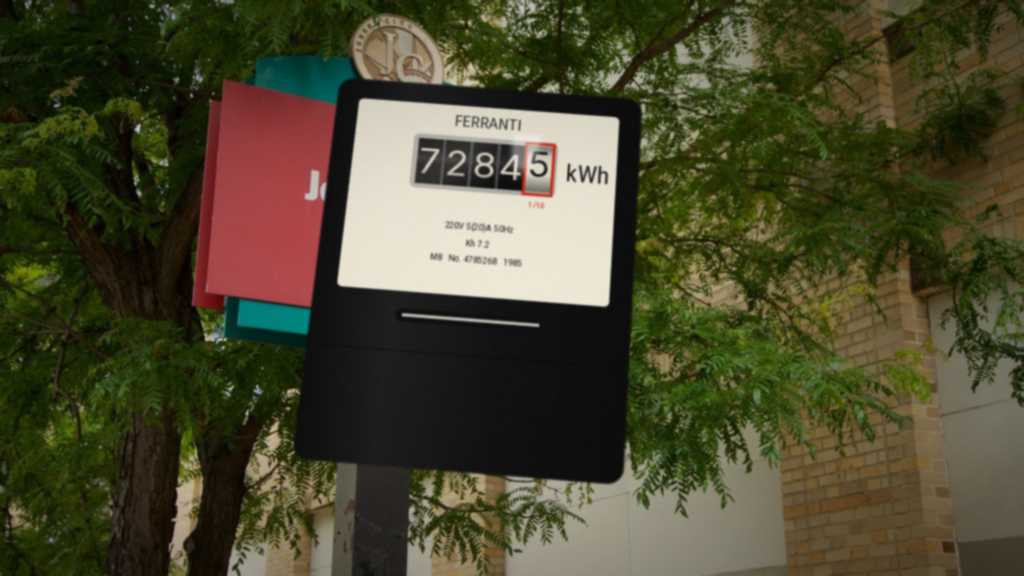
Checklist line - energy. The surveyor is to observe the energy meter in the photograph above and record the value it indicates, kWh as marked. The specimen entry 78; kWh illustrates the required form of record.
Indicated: 7284.5; kWh
